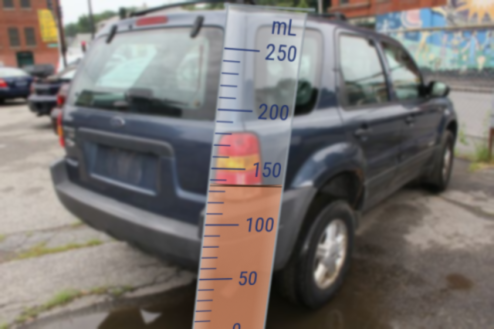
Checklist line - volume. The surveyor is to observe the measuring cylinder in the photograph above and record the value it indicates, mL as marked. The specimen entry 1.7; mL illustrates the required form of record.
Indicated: 135; mL
